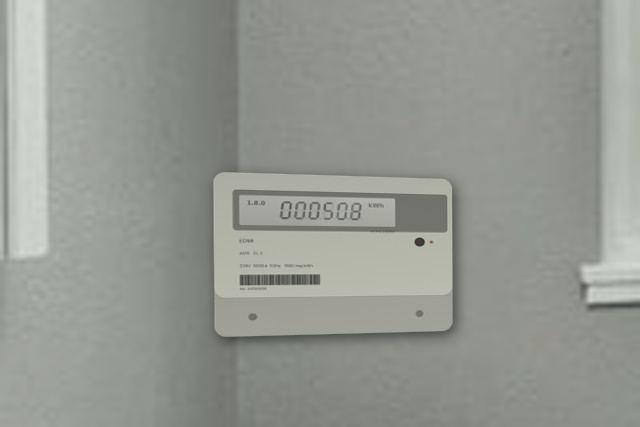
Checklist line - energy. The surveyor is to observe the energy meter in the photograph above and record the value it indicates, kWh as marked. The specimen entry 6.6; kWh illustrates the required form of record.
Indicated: 508; kWh
